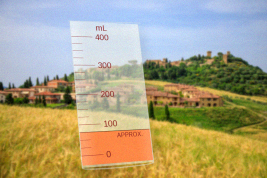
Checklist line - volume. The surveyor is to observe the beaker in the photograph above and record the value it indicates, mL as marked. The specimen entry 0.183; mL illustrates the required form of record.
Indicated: 75; mL
